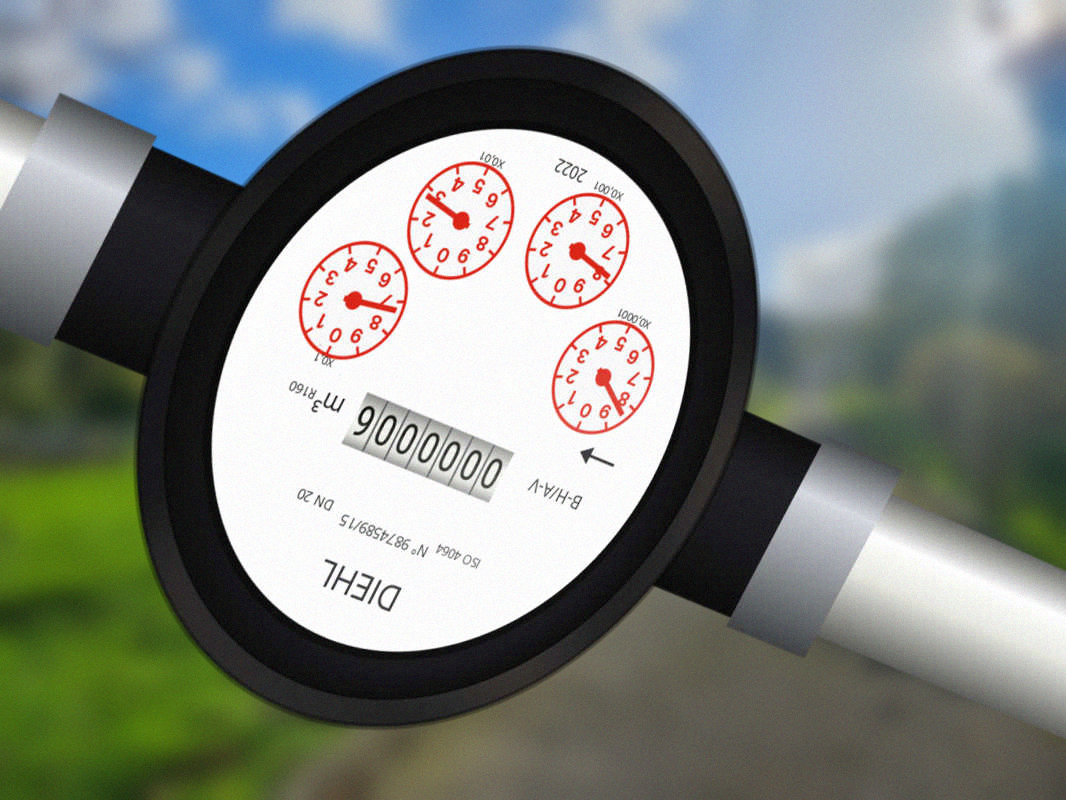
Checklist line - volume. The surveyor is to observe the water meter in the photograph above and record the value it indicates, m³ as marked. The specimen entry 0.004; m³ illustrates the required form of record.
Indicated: 6.7278; m³
